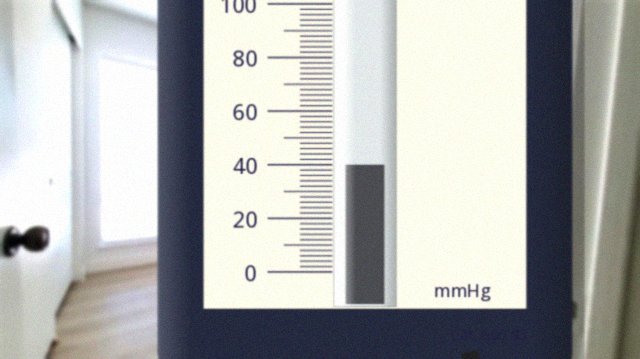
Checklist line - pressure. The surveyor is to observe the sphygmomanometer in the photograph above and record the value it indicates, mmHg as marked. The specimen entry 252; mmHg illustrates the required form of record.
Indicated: 40; mmHg
